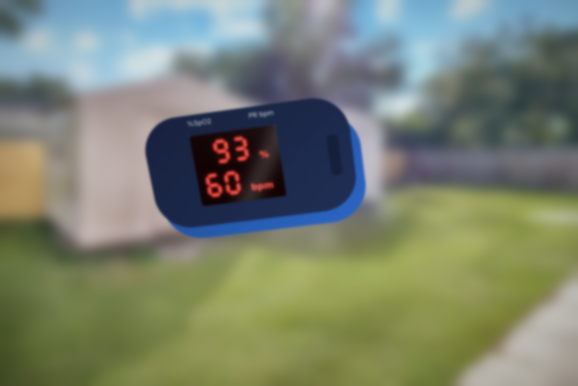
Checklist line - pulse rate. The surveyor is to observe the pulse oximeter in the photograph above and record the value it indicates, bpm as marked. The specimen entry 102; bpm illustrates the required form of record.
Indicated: 60; bpm
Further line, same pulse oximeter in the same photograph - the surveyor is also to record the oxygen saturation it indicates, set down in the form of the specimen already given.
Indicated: 93; %
